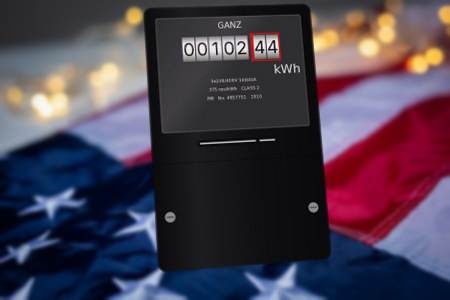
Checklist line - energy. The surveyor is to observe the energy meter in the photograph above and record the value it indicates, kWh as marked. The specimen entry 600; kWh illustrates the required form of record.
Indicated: 102.44; kWh
